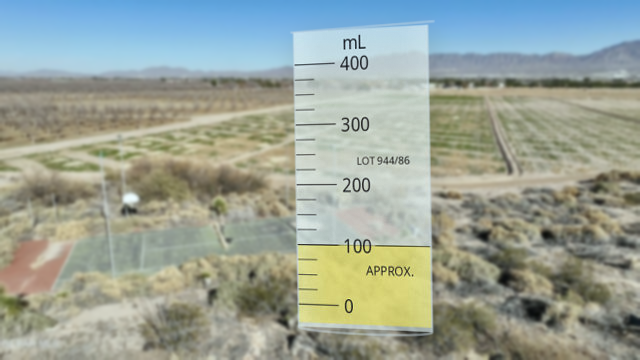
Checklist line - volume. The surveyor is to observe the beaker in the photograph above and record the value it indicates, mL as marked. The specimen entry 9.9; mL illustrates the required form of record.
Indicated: 100; mL
